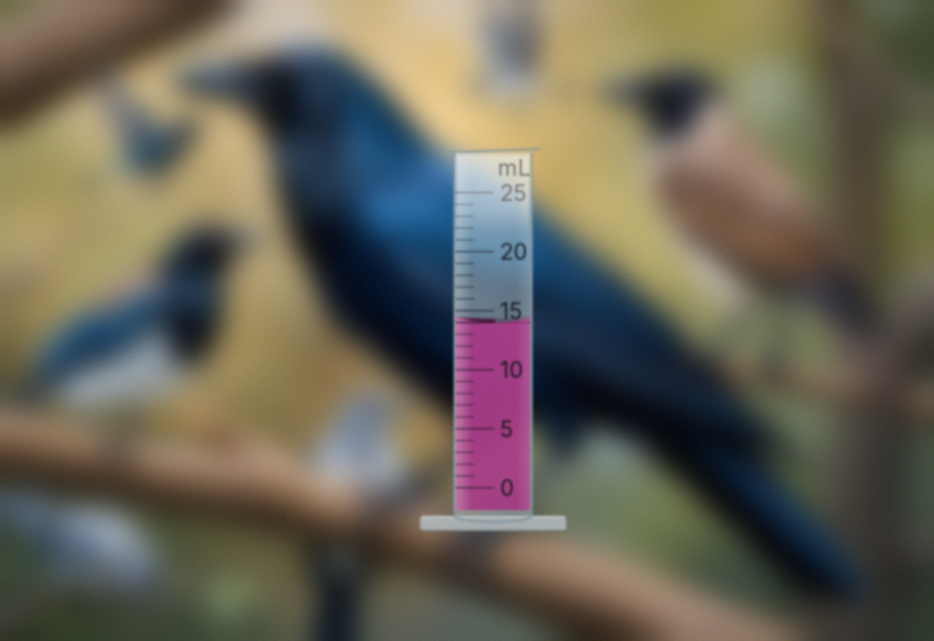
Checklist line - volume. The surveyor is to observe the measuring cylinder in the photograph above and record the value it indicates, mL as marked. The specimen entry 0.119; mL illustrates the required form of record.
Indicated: 14; mL
